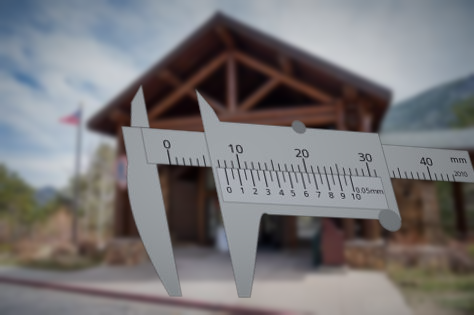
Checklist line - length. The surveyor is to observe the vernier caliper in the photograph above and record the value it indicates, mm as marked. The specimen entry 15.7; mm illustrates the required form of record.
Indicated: 7.8; mm
